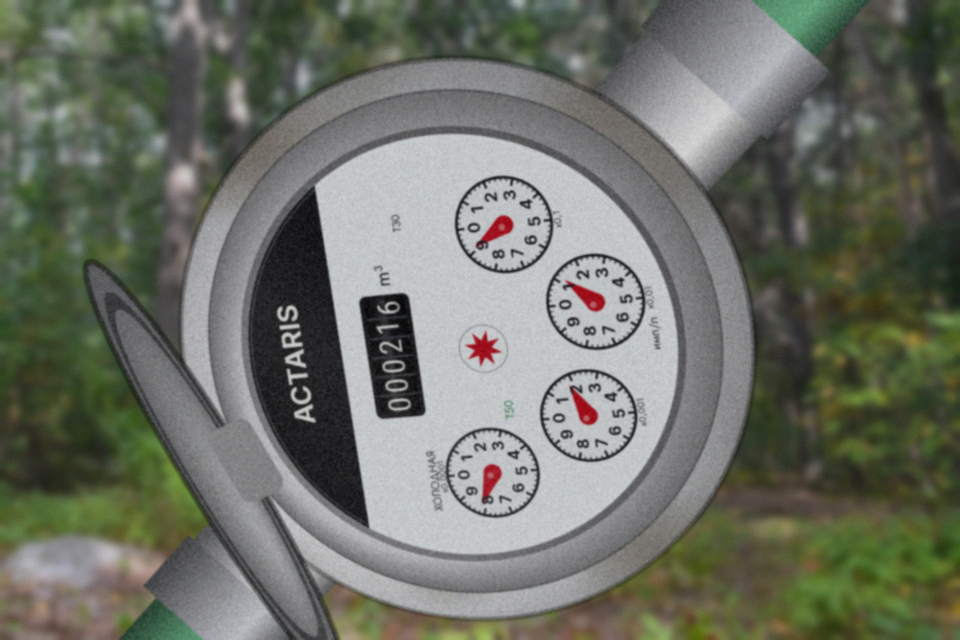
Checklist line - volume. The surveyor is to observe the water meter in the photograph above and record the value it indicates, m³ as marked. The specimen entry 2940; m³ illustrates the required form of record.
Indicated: 215.9118; m³
